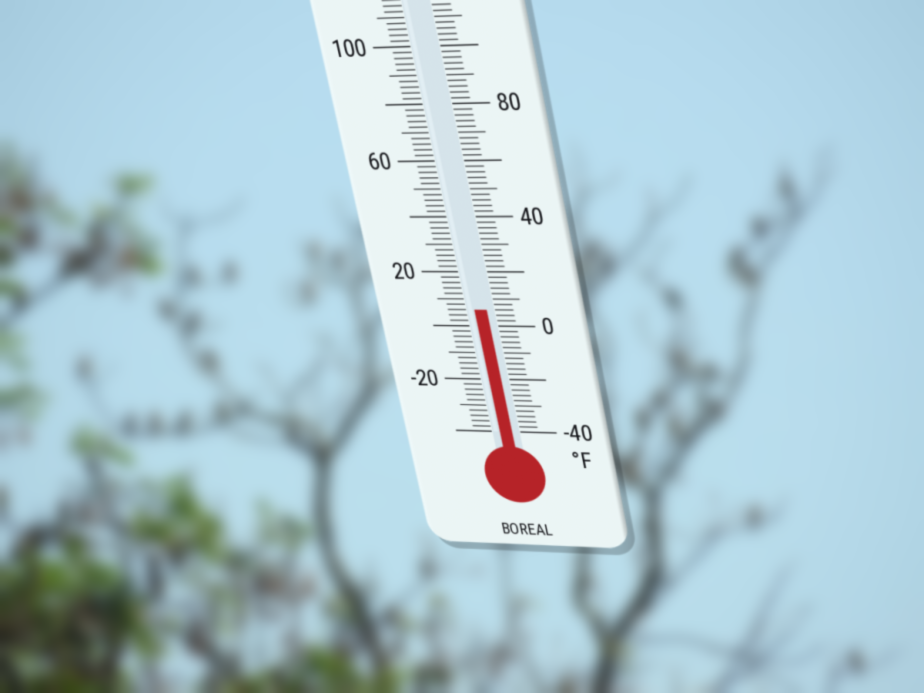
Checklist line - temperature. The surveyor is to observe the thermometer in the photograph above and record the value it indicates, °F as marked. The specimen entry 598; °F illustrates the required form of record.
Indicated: 6; °F
